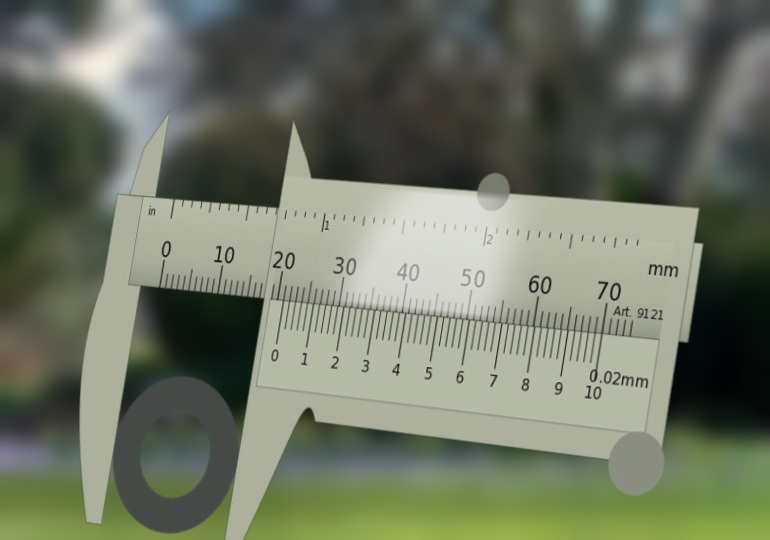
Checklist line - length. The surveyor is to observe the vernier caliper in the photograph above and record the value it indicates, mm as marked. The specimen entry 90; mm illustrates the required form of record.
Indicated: 21.0; mm
